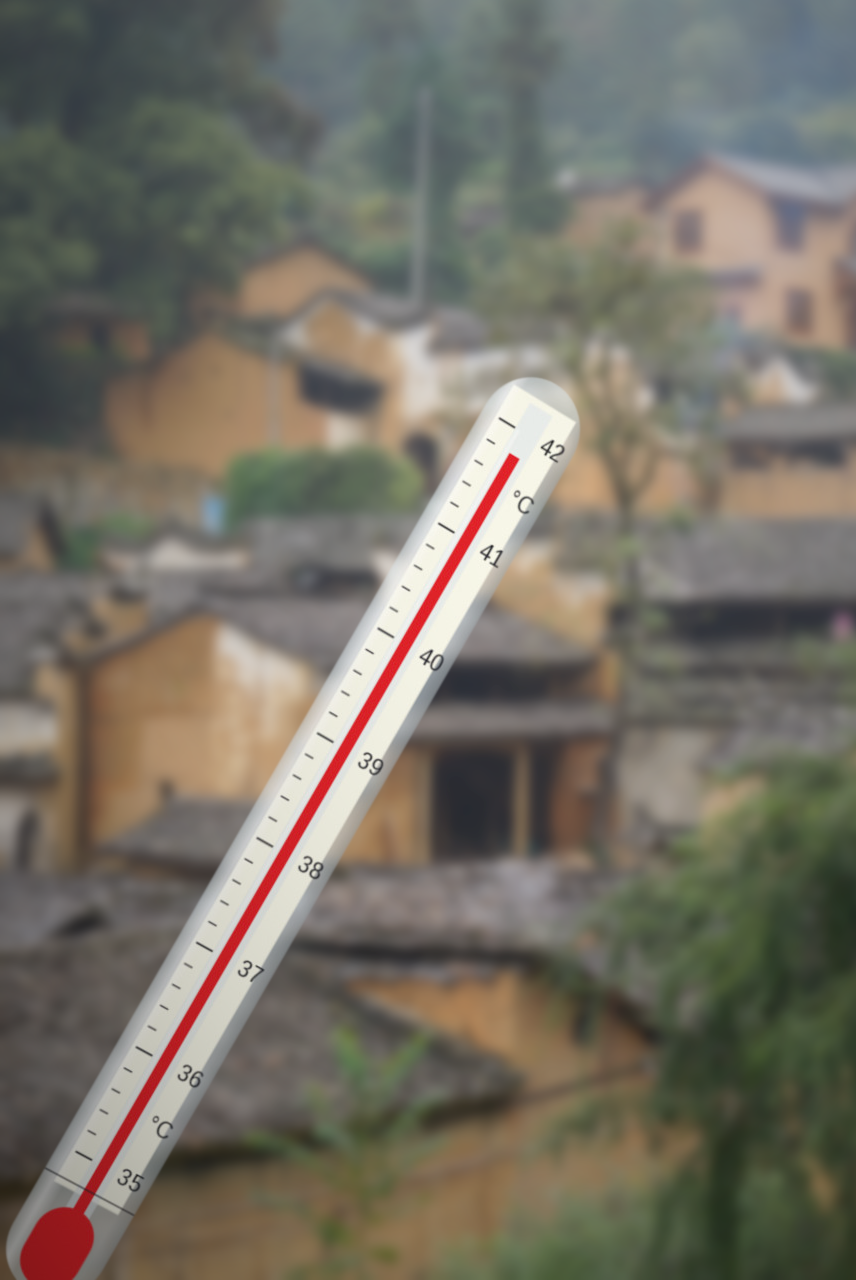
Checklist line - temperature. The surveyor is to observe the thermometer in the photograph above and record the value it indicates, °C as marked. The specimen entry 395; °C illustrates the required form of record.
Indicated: 41.8; °C
